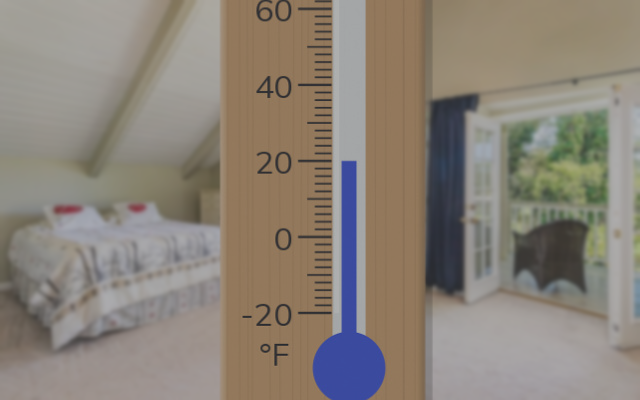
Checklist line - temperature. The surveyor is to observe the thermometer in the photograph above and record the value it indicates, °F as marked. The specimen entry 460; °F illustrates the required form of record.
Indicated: 20; °F
